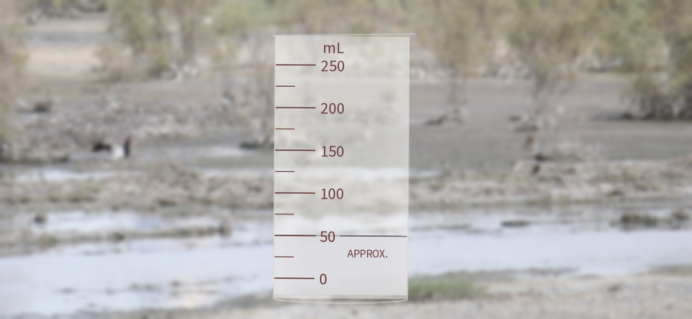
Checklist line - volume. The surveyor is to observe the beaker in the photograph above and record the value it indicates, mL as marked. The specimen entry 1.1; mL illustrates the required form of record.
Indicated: 50; mL
